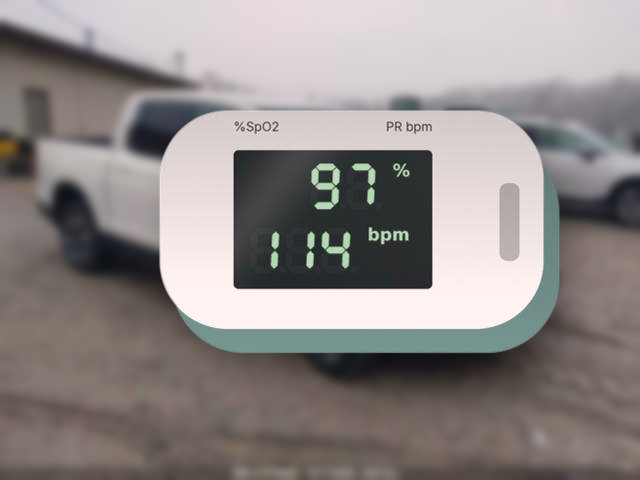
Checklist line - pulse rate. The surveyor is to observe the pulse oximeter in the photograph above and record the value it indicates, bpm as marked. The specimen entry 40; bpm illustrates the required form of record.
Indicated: 114; bpm
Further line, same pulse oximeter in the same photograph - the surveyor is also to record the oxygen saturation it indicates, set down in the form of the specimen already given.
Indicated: 97; %
